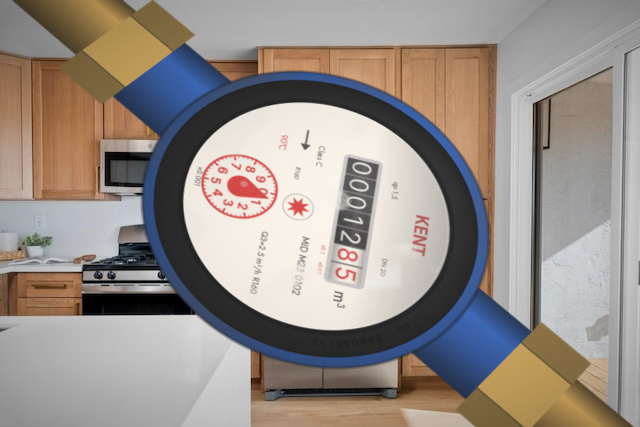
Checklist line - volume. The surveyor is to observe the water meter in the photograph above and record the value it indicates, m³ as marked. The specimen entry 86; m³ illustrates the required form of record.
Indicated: 12.850; m³
